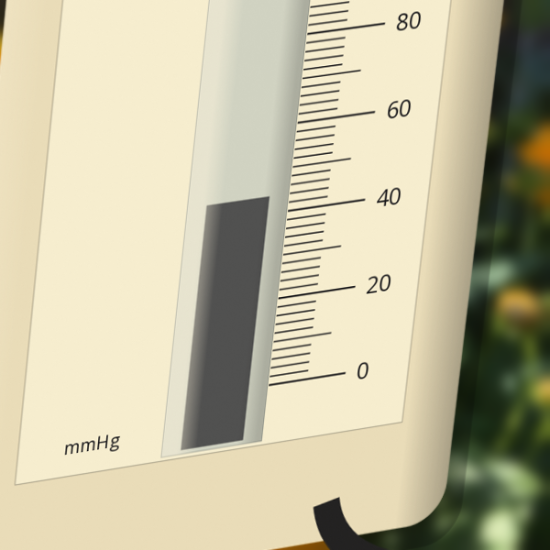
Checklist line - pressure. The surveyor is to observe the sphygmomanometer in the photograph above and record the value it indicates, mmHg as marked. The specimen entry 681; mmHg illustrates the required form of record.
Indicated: 44; mmHg
